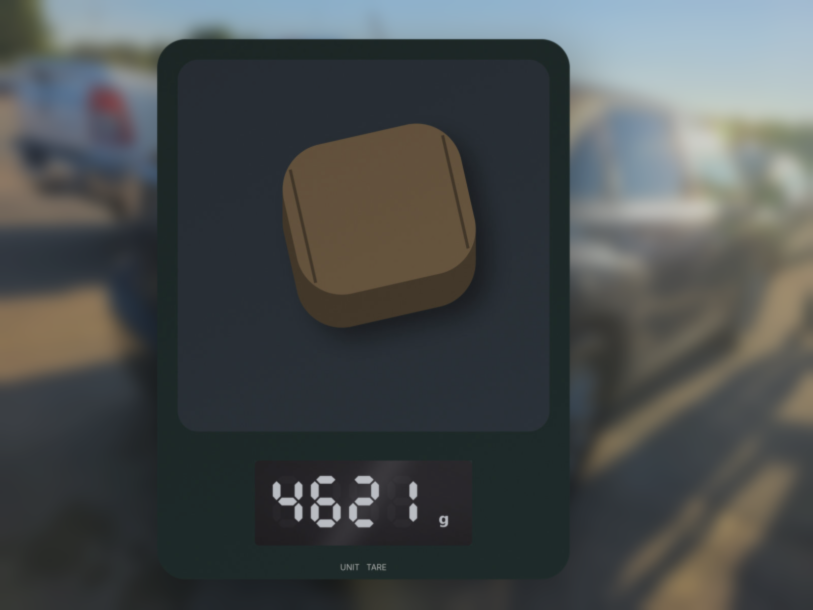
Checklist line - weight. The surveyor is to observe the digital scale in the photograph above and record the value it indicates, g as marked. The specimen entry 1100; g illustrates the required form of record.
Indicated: 4621; g
